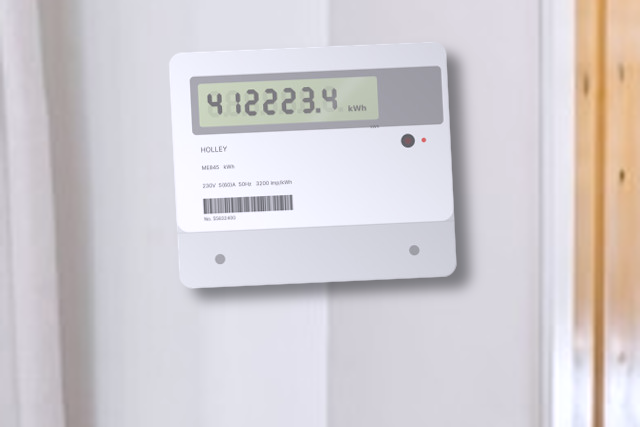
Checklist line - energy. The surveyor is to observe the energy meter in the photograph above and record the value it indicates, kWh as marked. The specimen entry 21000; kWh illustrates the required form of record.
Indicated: 412223.4; kWh
